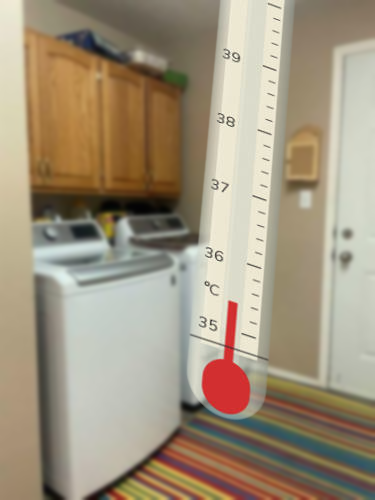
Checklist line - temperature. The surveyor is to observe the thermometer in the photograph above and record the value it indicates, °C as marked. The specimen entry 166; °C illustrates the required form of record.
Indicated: 35.4; °C
